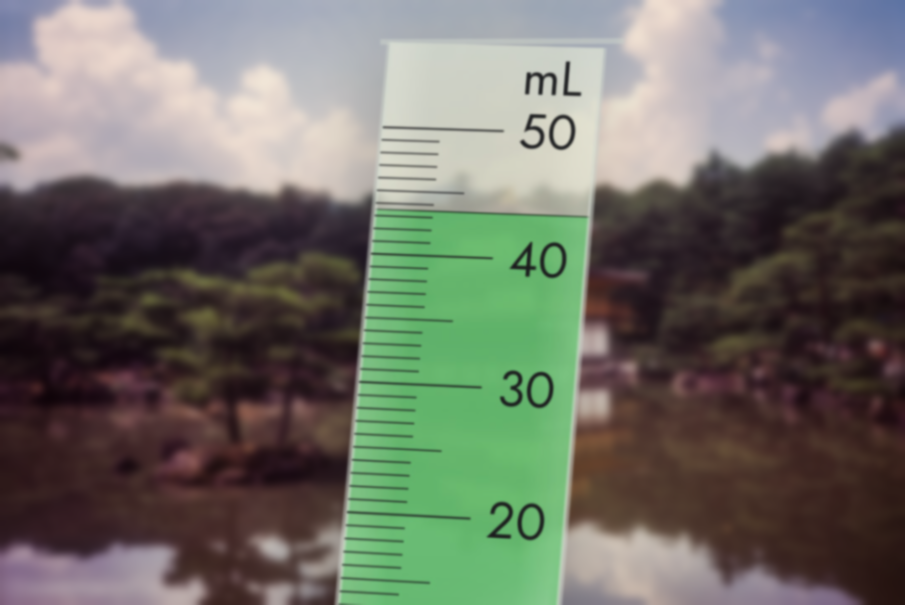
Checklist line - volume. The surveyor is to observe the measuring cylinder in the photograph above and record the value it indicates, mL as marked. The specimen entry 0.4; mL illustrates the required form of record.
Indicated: 43.5; mL
